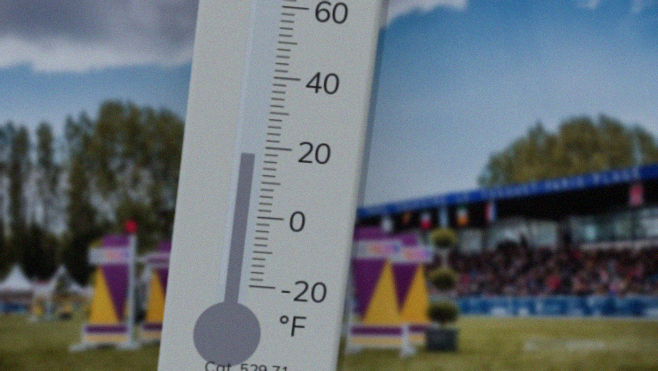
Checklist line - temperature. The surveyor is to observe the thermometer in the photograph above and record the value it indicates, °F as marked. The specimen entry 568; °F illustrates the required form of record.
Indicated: 18; °F
